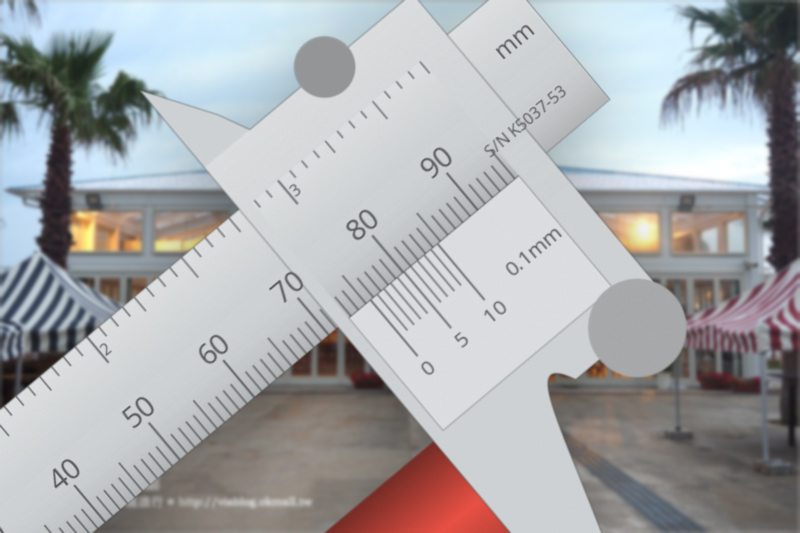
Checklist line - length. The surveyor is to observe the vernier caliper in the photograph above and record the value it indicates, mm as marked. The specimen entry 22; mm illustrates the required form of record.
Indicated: 75.6; mm
